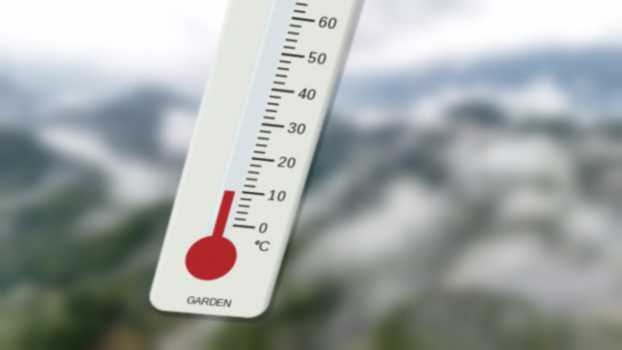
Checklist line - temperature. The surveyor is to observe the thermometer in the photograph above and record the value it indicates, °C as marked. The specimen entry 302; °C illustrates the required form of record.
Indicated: 10; °C
